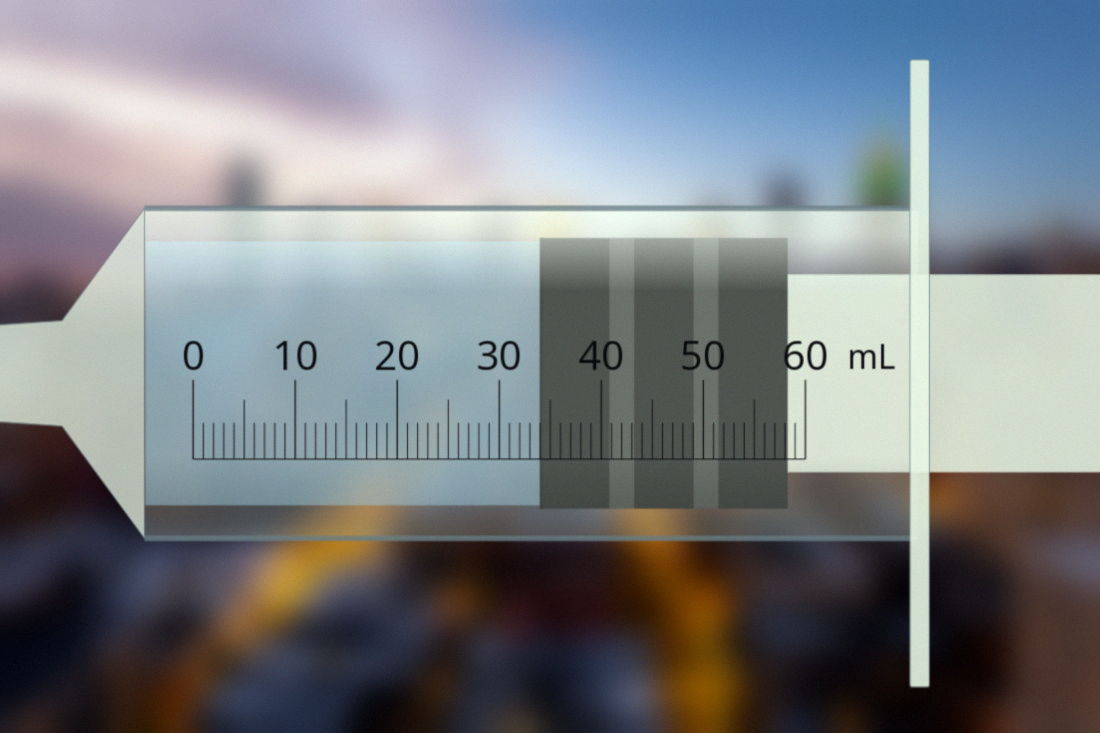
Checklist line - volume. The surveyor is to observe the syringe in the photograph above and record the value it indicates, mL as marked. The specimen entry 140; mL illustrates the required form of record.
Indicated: 34; mL
